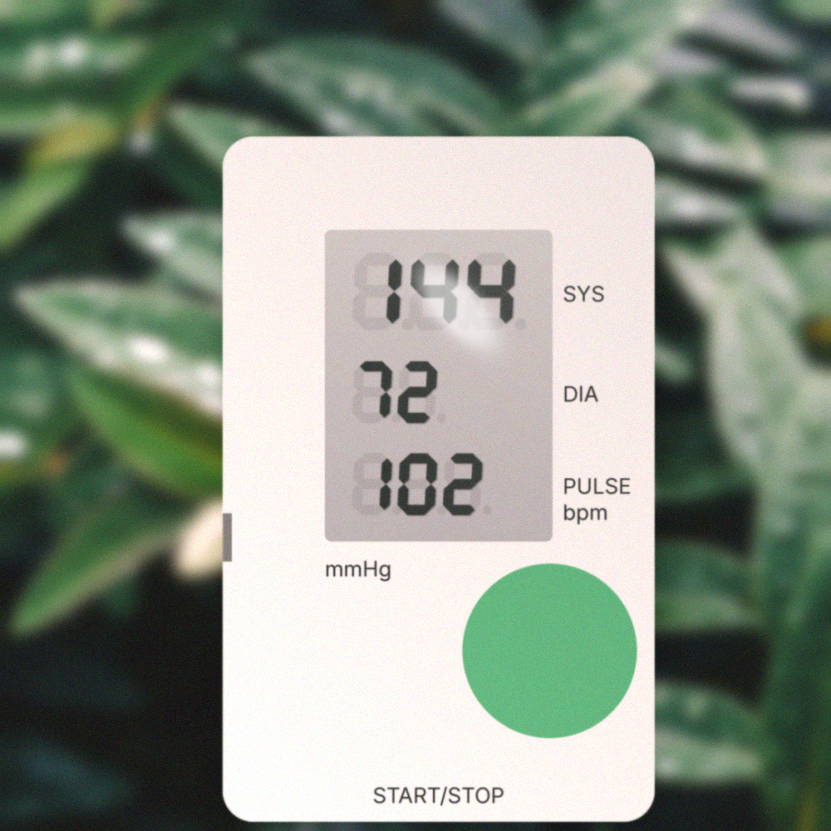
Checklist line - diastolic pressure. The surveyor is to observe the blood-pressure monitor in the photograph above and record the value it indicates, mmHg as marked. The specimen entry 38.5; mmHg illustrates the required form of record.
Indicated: 72; mmHg
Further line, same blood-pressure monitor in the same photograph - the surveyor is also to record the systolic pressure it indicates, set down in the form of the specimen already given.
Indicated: 144; mmHg
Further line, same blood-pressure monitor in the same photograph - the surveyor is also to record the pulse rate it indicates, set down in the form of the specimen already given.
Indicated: 102; bpm
